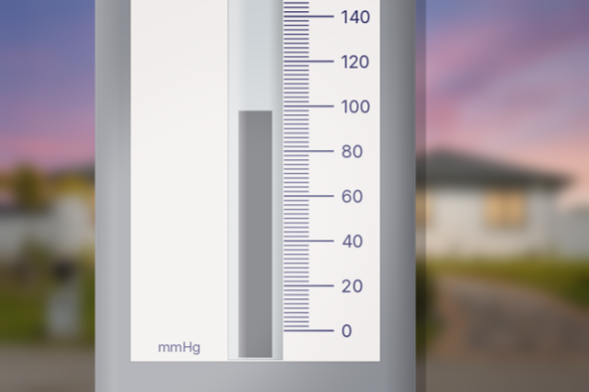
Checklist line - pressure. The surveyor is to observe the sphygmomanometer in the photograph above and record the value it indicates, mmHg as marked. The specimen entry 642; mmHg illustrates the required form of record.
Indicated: 98; mmHg
